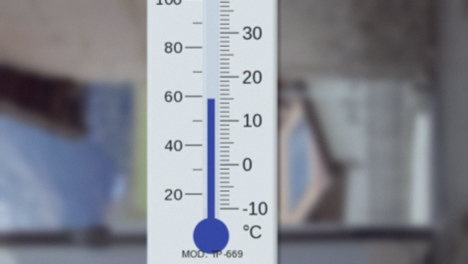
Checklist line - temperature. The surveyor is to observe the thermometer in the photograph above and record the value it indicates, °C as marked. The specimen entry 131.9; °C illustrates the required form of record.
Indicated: 15; °C
